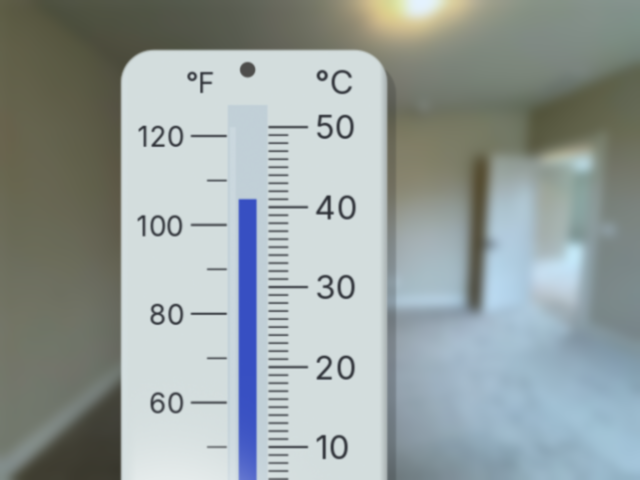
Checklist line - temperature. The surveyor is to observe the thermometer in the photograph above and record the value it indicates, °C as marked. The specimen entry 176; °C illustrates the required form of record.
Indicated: 41; °C
